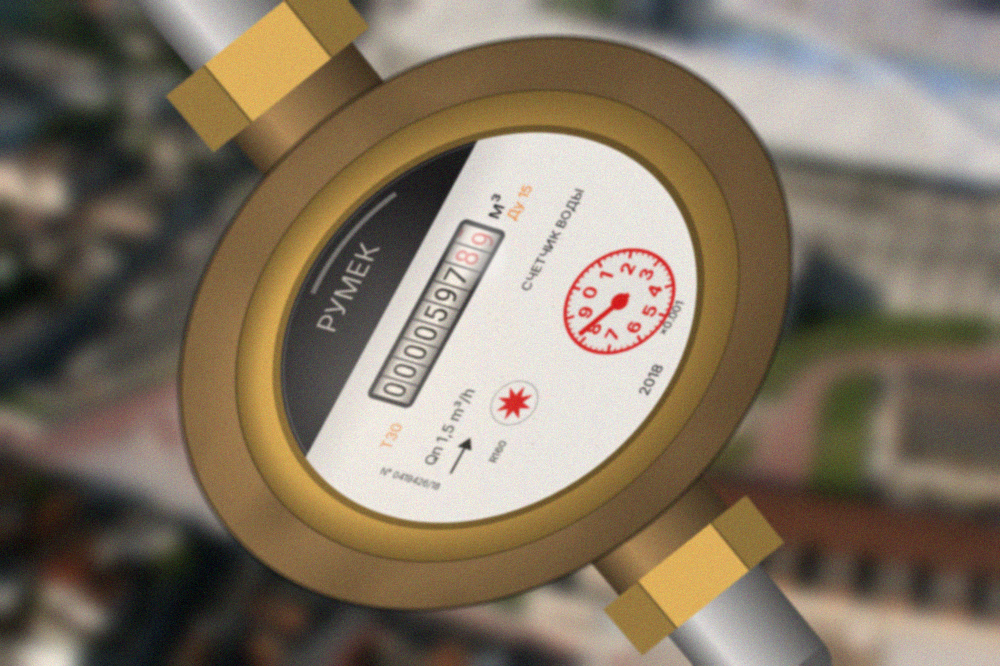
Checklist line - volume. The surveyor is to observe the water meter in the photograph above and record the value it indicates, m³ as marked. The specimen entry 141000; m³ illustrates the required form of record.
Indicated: 597.888; m³
